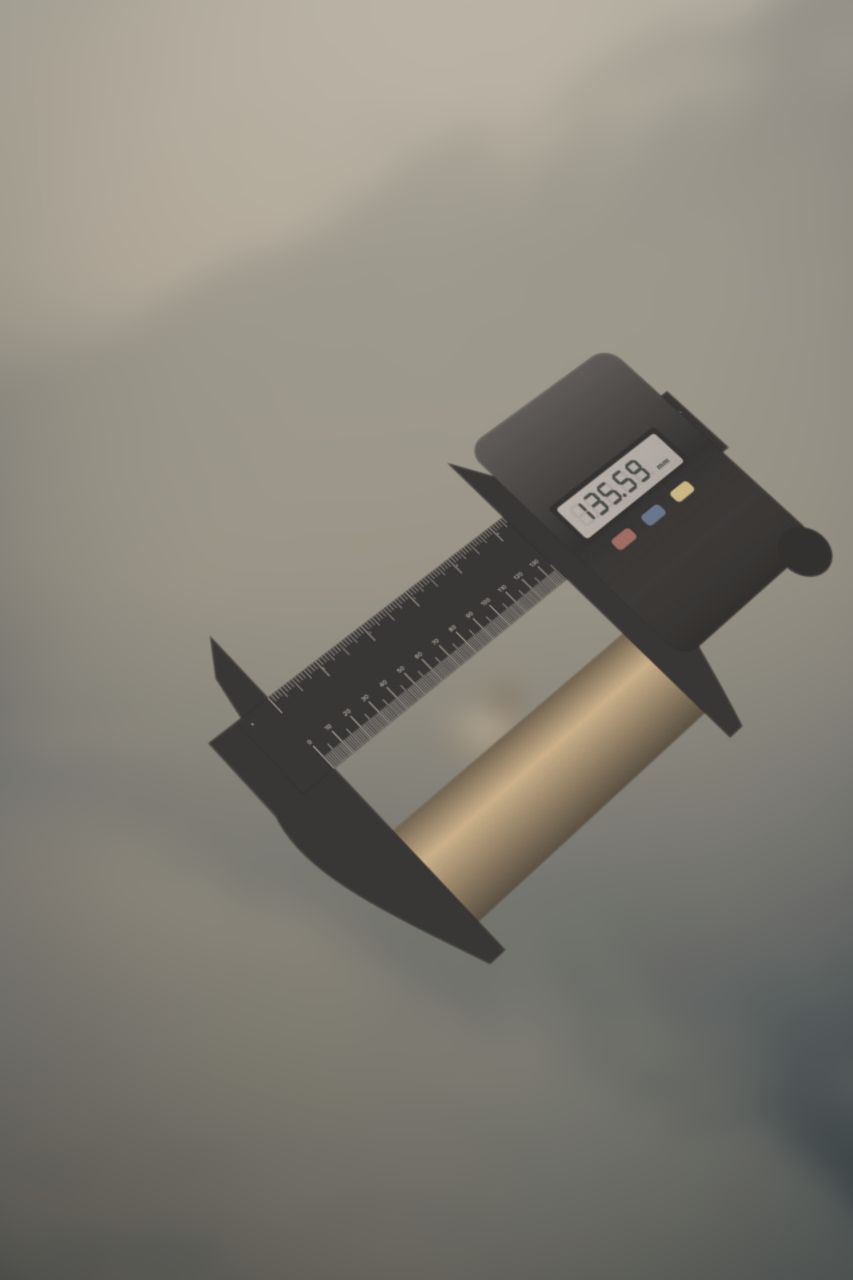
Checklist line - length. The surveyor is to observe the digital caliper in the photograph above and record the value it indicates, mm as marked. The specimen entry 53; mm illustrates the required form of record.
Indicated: 135.59; mm
